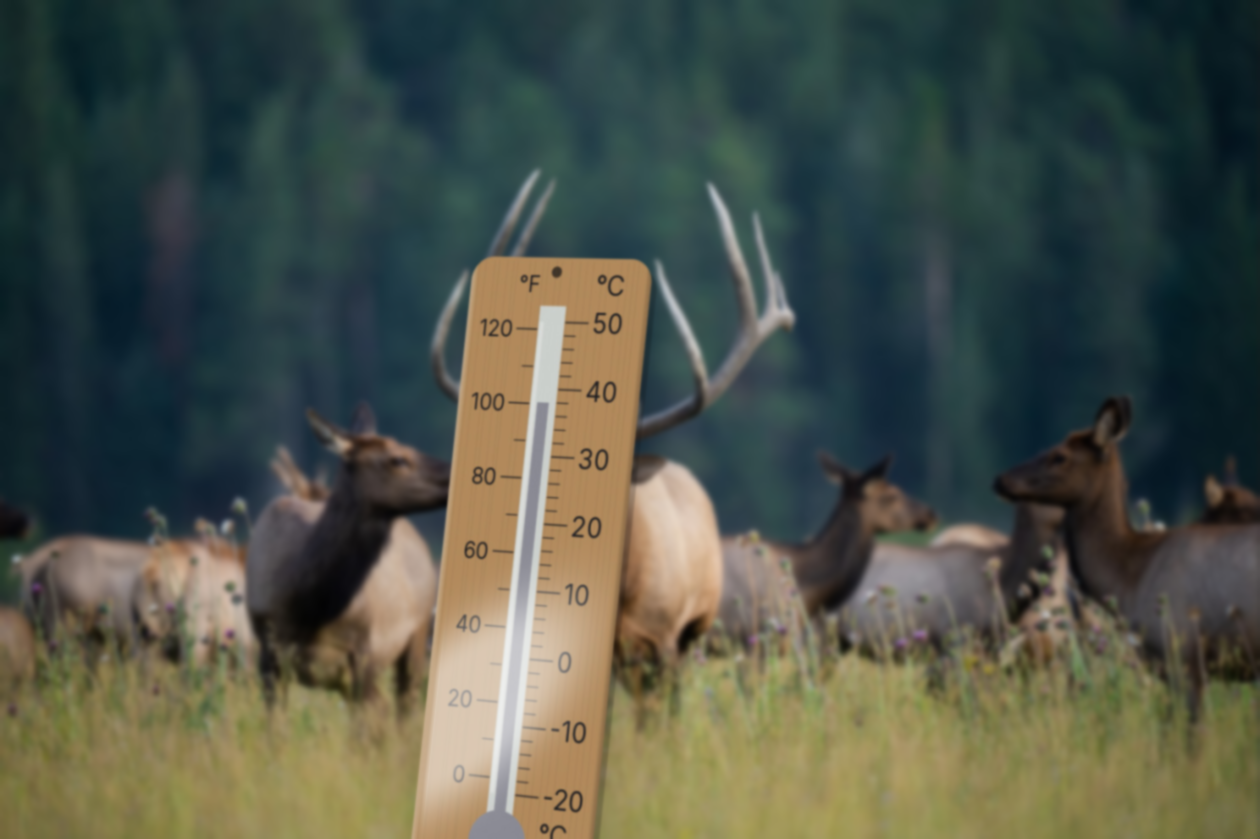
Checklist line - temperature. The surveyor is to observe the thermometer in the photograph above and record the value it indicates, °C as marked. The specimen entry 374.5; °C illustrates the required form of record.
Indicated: 38; °C
